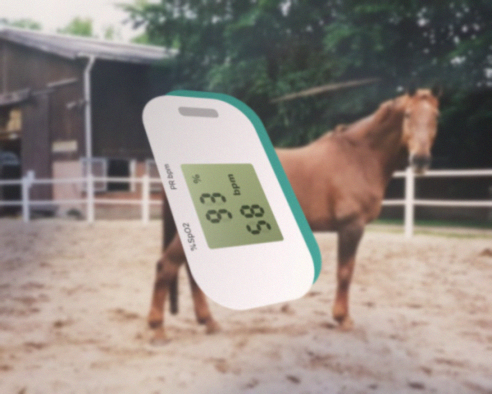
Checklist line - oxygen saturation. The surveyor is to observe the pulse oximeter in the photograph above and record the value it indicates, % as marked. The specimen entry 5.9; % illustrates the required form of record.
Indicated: 93; %
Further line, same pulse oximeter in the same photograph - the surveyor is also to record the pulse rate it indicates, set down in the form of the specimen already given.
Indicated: 58; bpm
